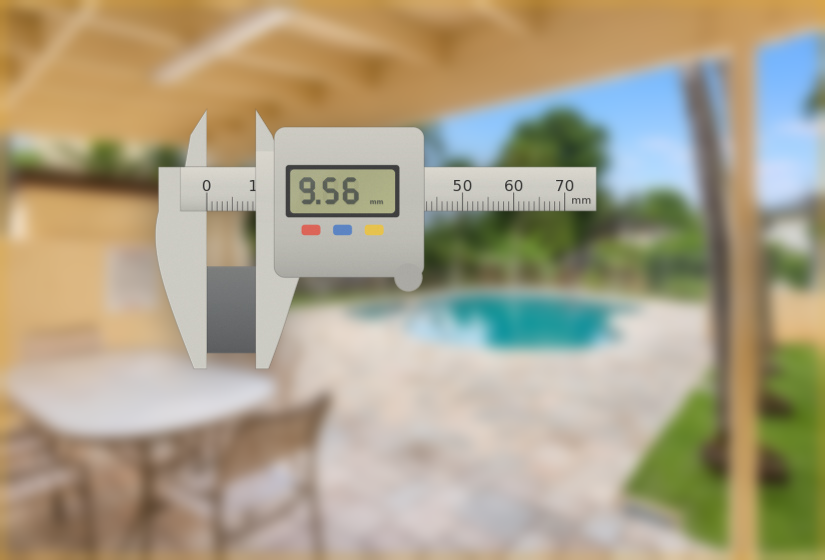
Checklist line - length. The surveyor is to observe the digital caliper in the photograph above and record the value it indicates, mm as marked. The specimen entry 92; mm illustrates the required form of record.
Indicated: 9.56; mm
